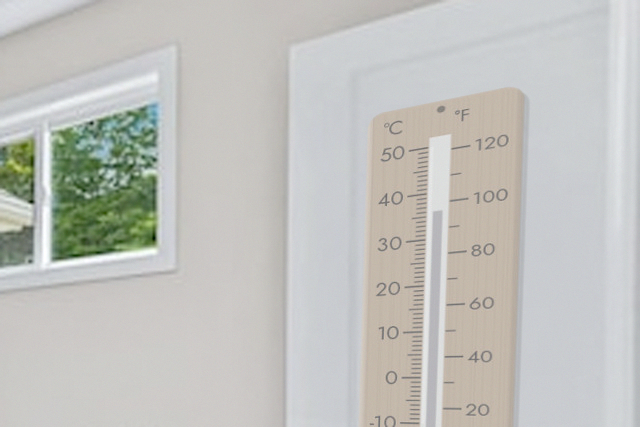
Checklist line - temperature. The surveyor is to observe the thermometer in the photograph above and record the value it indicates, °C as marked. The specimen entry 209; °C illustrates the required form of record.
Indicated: 36; °C
